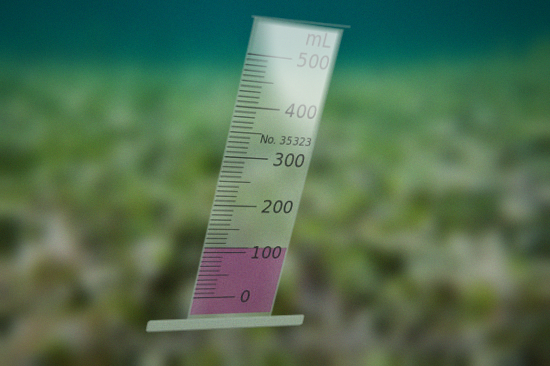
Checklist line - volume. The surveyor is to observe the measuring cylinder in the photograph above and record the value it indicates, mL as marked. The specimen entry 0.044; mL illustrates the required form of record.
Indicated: 110; mL
